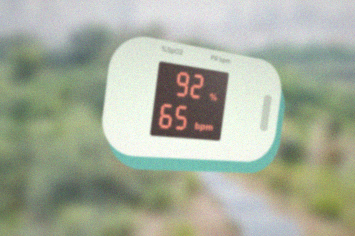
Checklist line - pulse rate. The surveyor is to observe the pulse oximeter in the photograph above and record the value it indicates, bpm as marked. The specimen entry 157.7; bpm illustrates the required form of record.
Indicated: 65; bpm
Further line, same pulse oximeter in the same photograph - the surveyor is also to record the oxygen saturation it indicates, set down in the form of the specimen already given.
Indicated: 92; %
